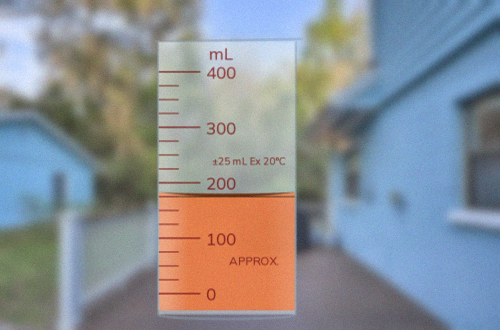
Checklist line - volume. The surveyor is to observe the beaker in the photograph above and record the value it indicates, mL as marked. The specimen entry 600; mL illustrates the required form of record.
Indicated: 175; mL
